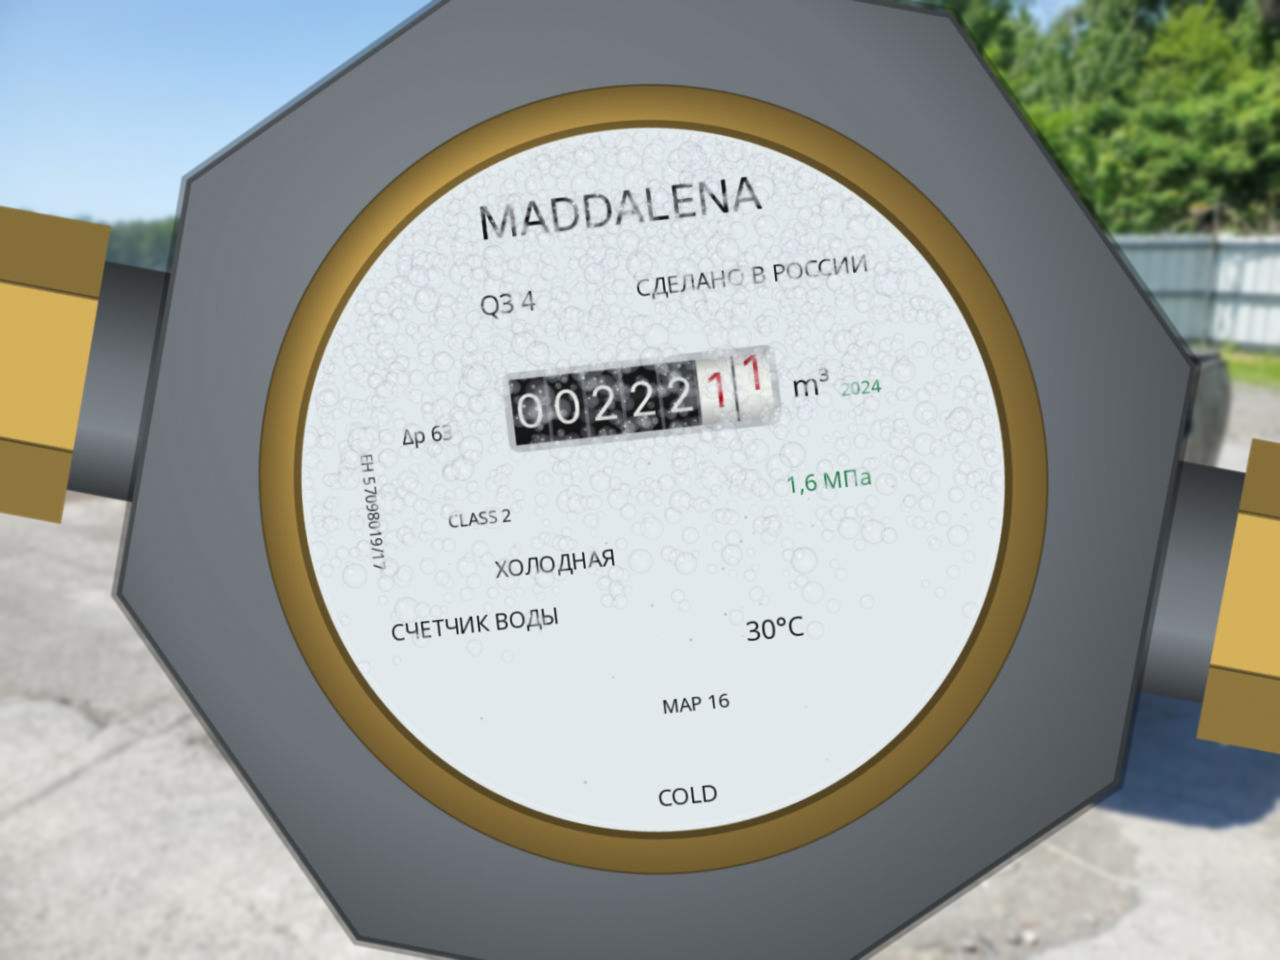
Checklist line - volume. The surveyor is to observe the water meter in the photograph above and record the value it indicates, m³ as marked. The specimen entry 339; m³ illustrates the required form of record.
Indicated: 222.11; m³
